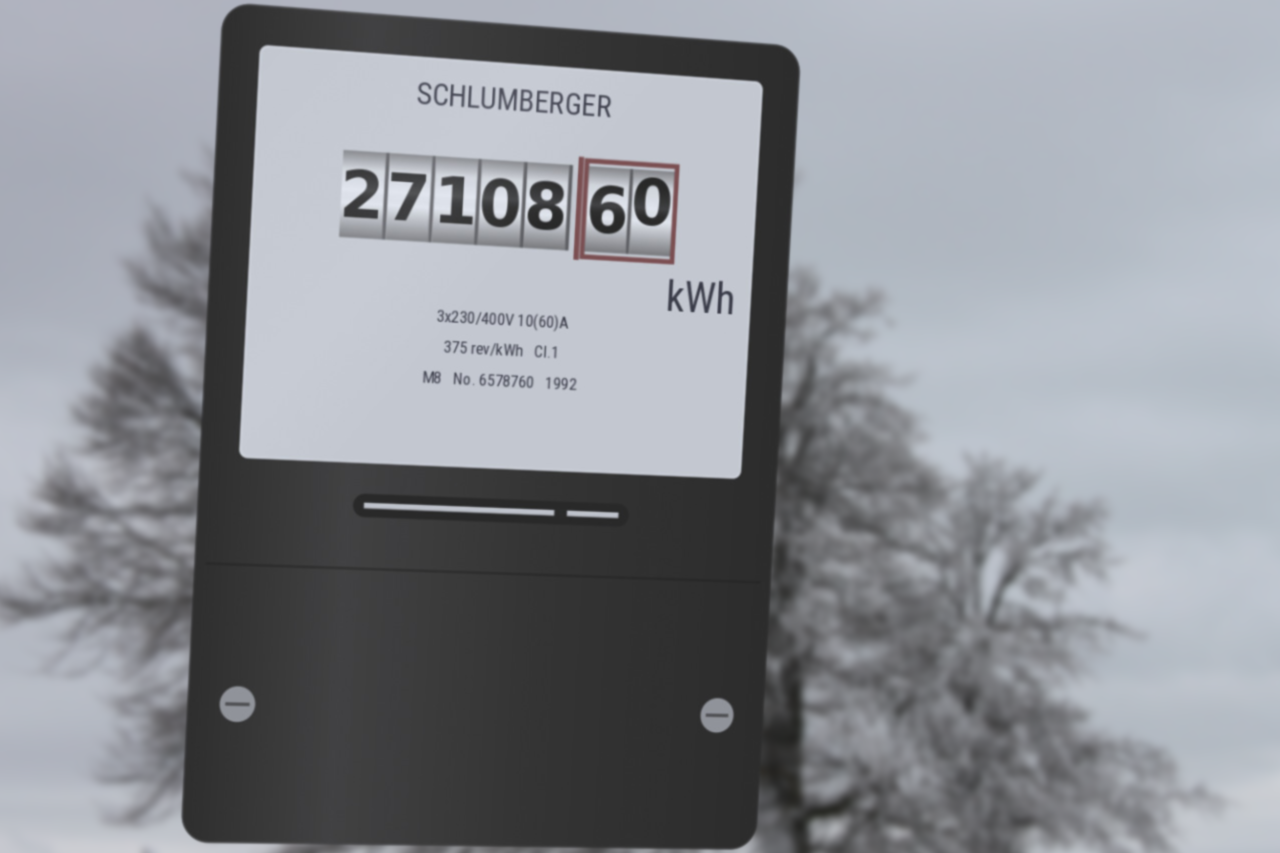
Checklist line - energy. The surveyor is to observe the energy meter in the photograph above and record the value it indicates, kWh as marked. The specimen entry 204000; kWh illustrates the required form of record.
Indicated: 27108.60; kWh
